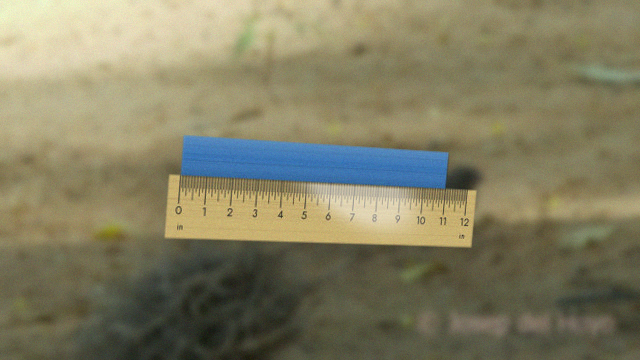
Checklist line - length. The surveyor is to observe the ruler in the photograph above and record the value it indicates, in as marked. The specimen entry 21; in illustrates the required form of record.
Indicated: 11; in
